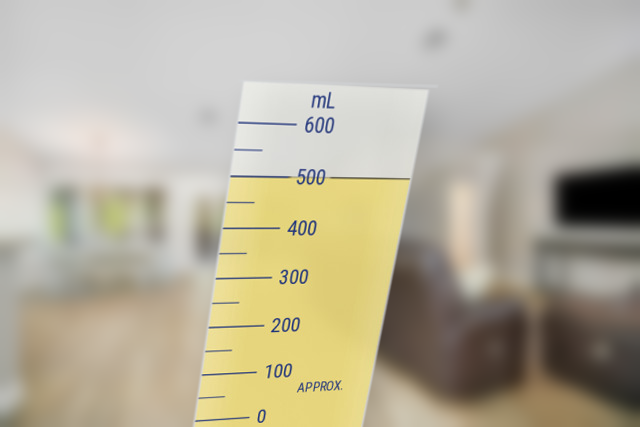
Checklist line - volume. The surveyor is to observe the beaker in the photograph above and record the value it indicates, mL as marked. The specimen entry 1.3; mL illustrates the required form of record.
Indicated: 500; mL
